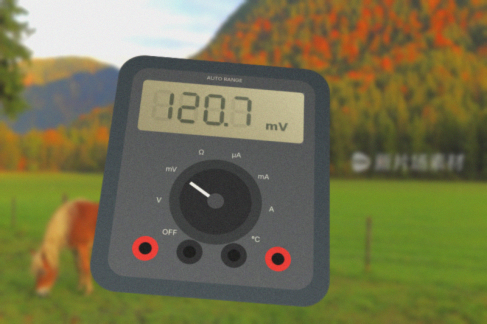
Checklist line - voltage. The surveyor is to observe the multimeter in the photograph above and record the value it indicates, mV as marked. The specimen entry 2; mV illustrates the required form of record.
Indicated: 120.7; mV
